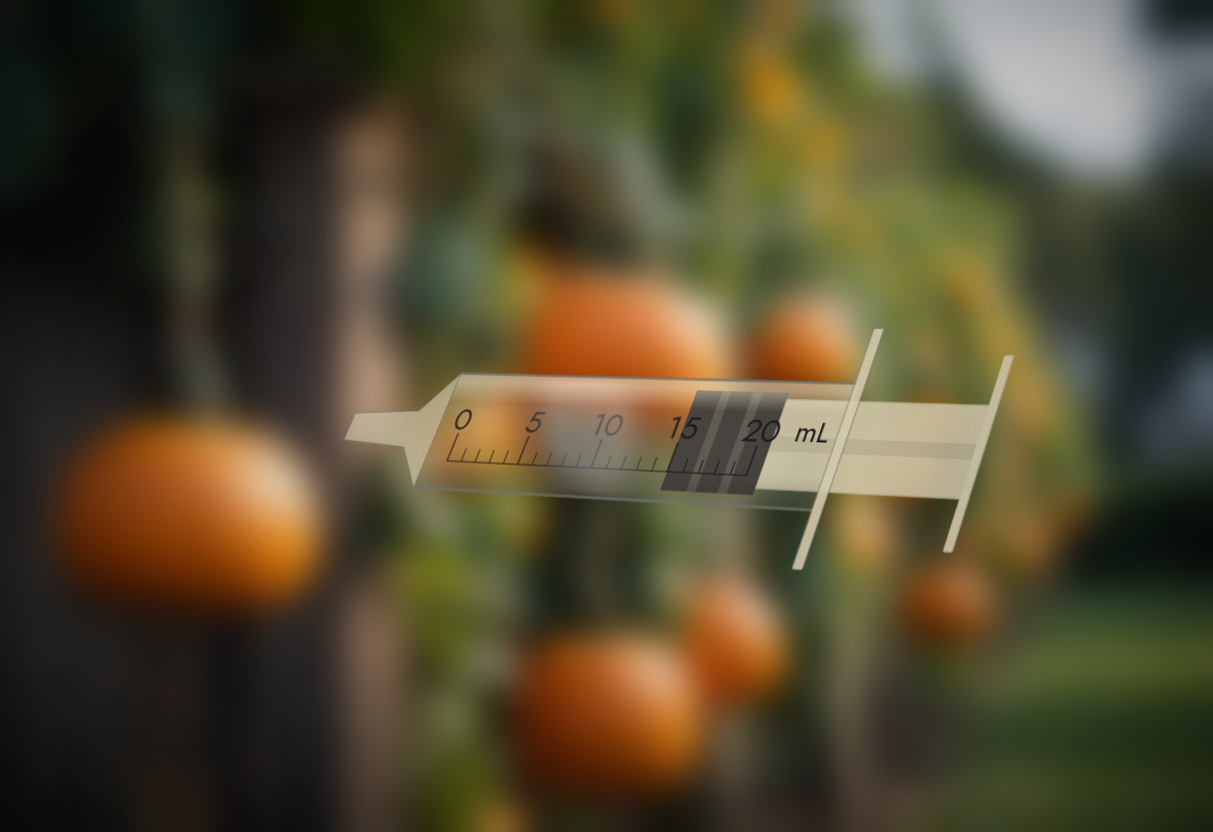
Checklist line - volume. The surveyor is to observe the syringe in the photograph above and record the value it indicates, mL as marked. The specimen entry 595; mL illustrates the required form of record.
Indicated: 15; mL
